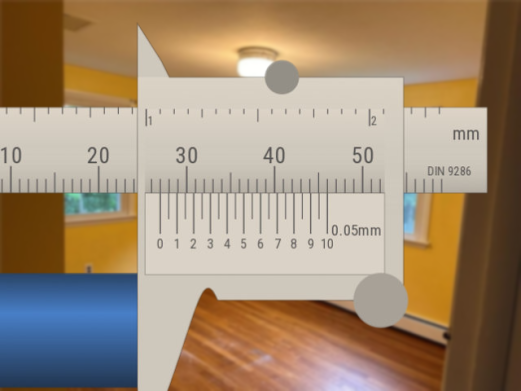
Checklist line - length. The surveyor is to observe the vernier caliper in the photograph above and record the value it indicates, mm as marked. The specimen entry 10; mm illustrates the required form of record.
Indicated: 27.0; mm
